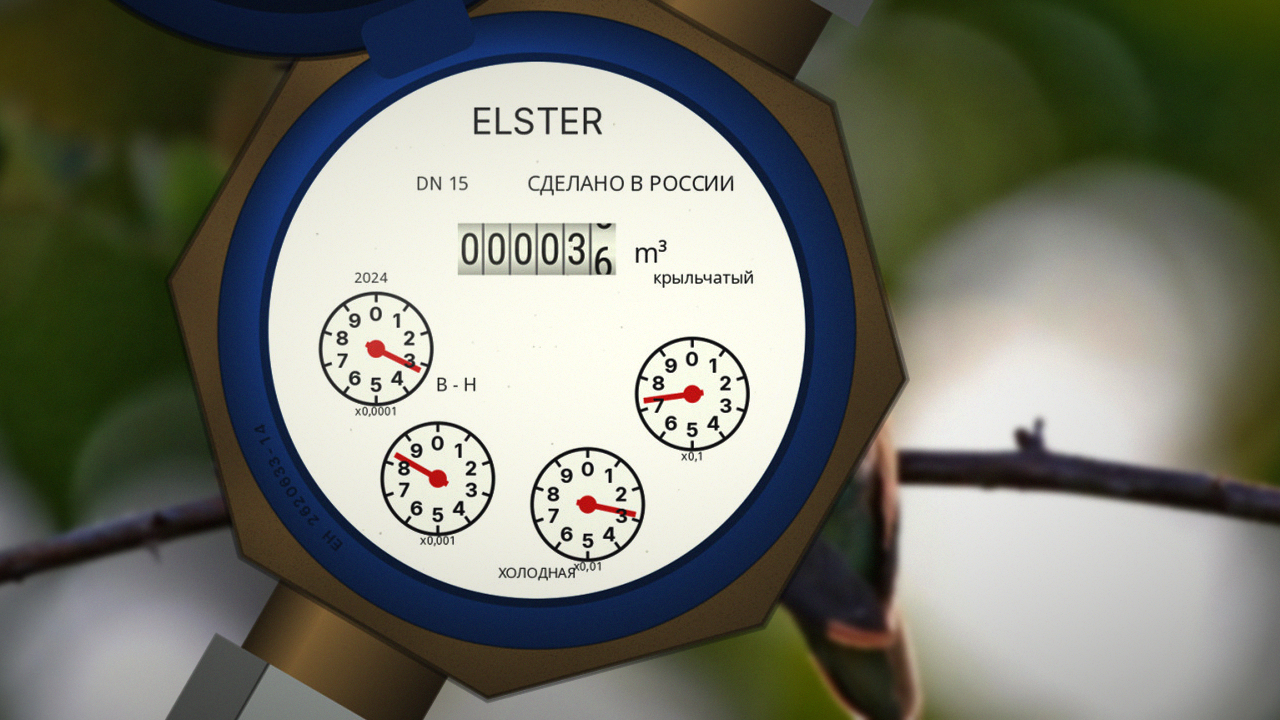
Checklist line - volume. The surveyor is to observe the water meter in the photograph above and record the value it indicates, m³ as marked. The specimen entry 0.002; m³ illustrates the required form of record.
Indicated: 35.7283; m³
